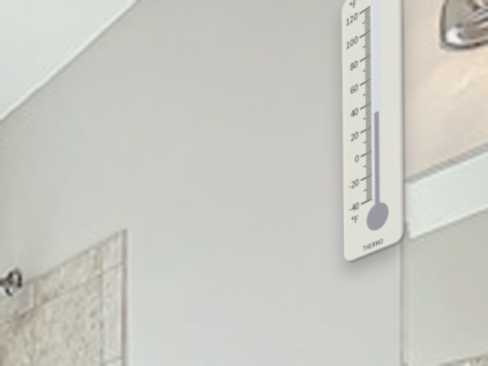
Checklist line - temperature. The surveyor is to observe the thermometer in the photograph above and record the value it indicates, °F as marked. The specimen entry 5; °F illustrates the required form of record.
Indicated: 30; °F
